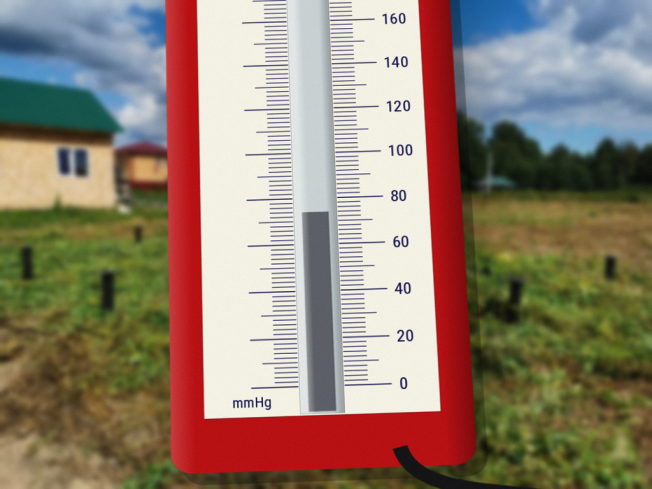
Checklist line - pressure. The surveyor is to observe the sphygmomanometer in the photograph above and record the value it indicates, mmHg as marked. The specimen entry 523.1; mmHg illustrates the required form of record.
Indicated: 74; mmHg
